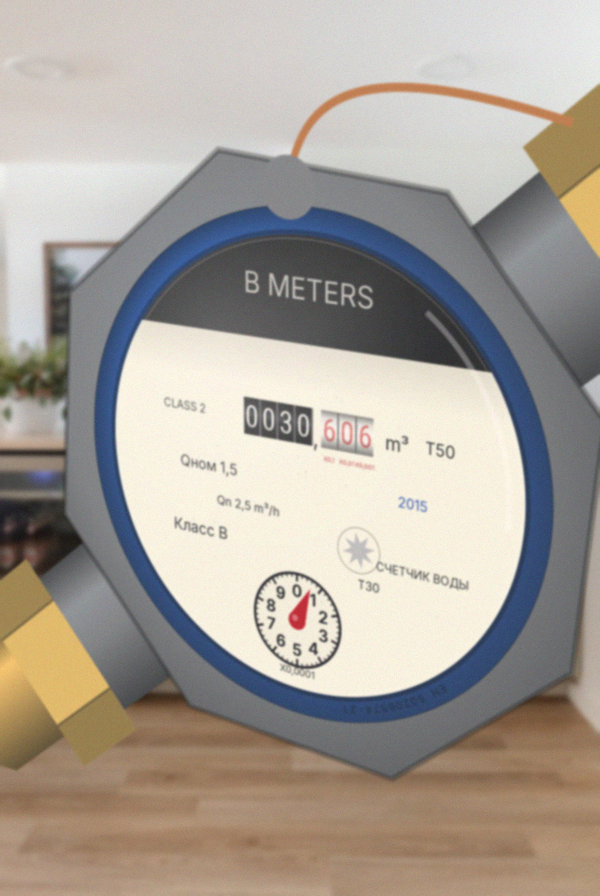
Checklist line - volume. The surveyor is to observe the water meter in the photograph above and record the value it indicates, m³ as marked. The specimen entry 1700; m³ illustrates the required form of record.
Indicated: 30.6060; m³
